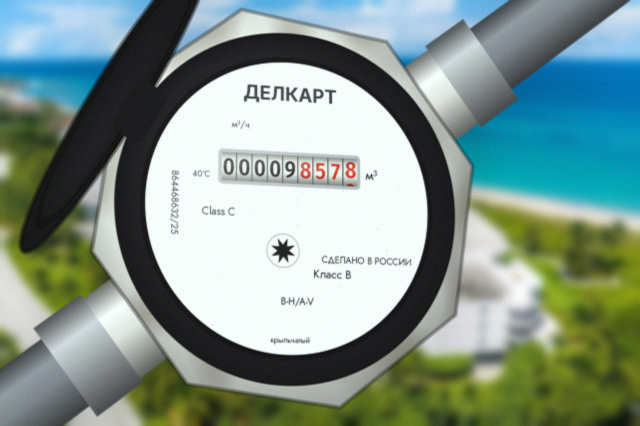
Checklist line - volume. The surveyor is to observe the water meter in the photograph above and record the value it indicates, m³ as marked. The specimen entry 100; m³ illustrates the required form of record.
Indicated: 9.8578; m³
